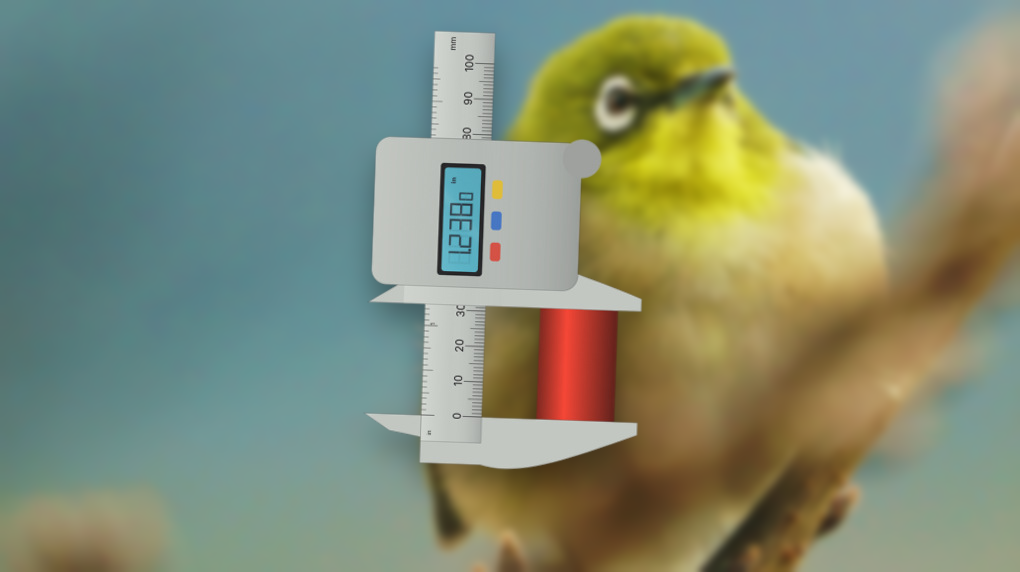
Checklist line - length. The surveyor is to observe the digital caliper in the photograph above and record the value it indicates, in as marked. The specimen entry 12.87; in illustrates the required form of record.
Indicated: 1.2380; in
